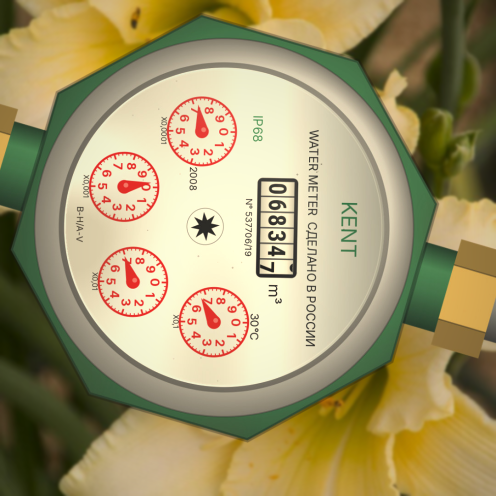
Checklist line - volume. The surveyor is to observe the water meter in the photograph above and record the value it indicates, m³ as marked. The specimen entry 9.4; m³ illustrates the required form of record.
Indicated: 68346.6697; m³
